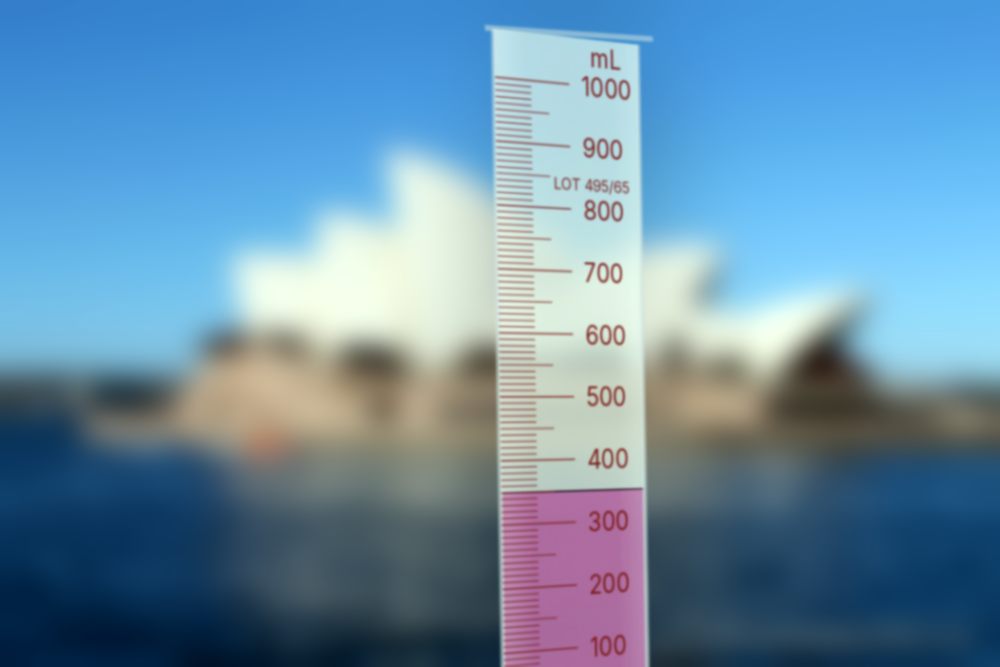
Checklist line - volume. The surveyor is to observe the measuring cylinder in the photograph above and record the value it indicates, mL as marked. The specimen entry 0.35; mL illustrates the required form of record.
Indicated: 350; mL
